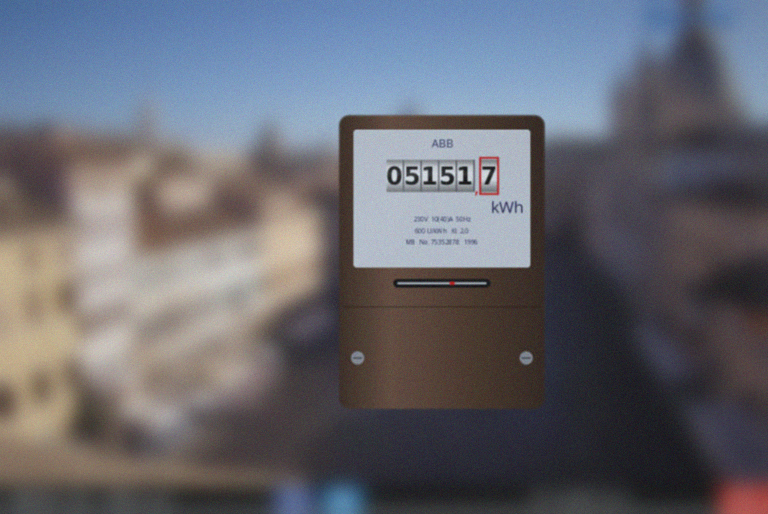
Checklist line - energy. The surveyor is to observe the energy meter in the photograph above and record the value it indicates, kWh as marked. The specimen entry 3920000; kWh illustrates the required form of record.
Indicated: 5151.7; kWh
